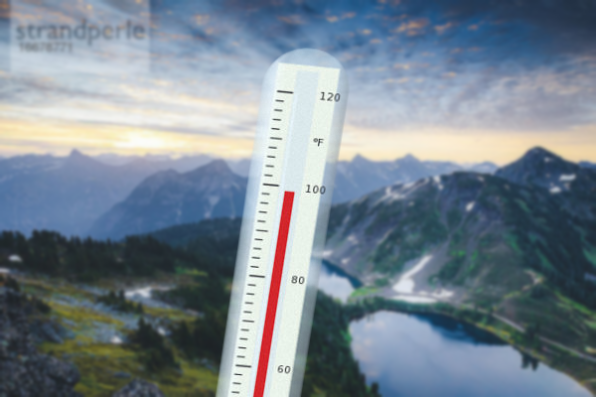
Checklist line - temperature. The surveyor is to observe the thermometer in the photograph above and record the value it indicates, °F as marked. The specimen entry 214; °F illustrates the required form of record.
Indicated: 99; °F
